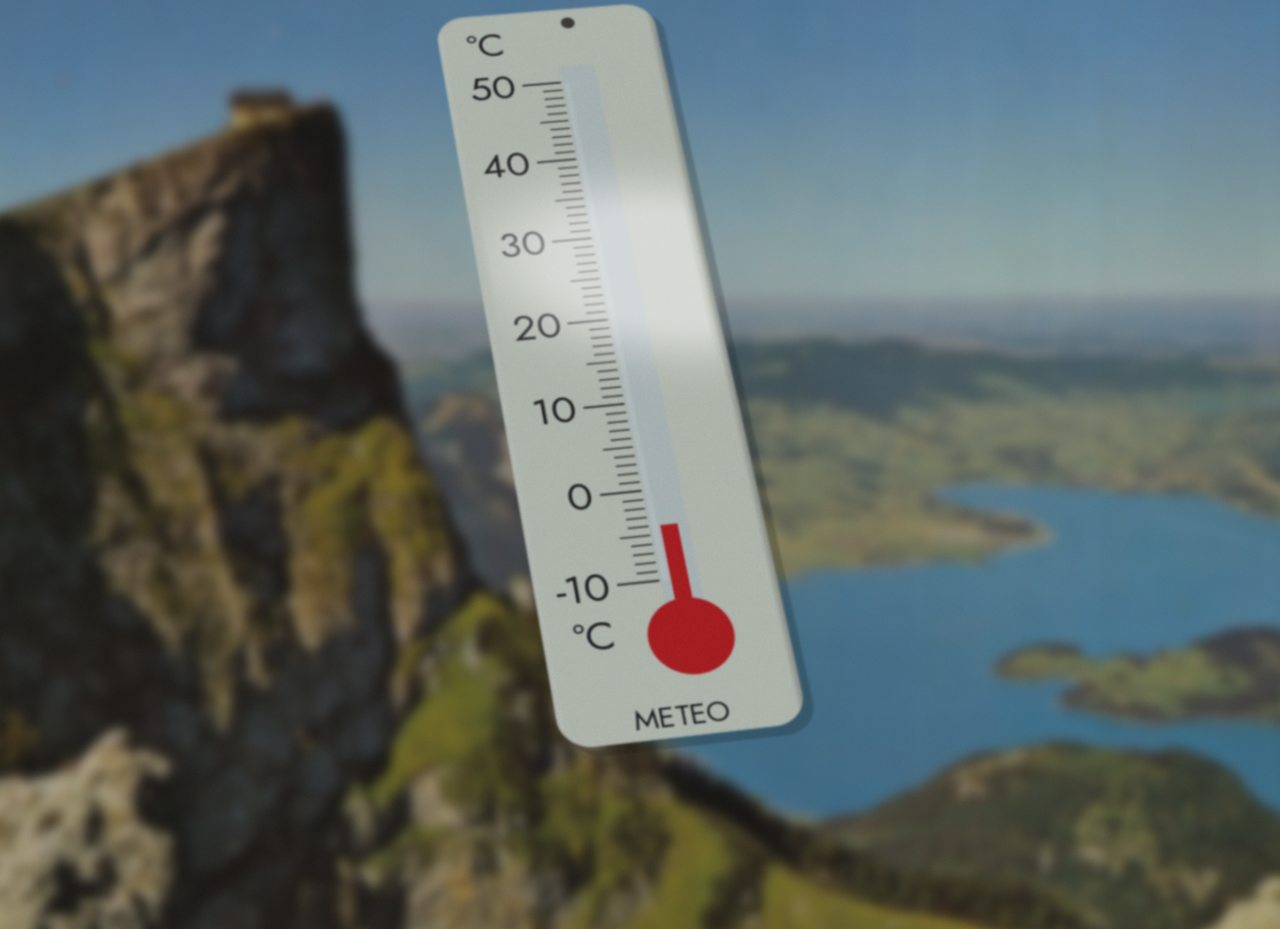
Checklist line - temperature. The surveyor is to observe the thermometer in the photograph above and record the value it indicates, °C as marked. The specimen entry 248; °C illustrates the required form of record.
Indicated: -4; °C
